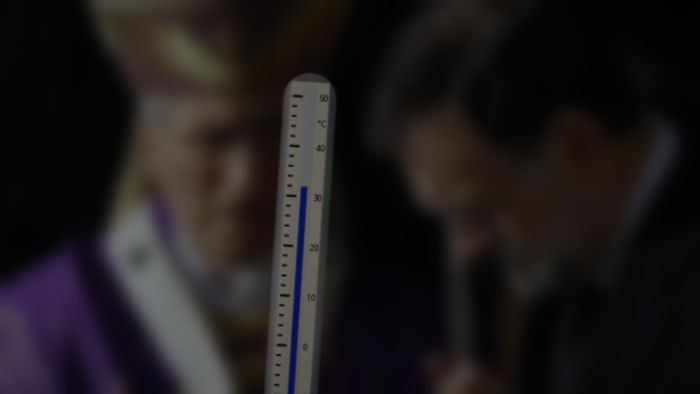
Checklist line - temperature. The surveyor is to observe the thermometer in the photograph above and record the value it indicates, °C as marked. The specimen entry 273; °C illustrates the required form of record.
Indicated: 32; °C
